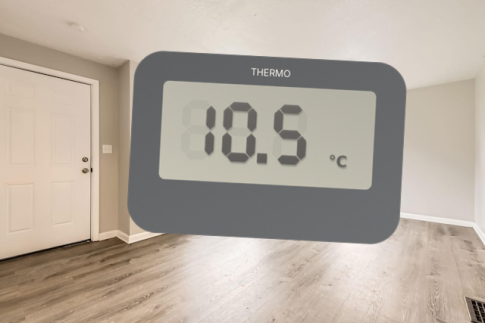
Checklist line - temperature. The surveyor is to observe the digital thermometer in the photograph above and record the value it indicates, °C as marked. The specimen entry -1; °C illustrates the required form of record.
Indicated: 10.5; °C
